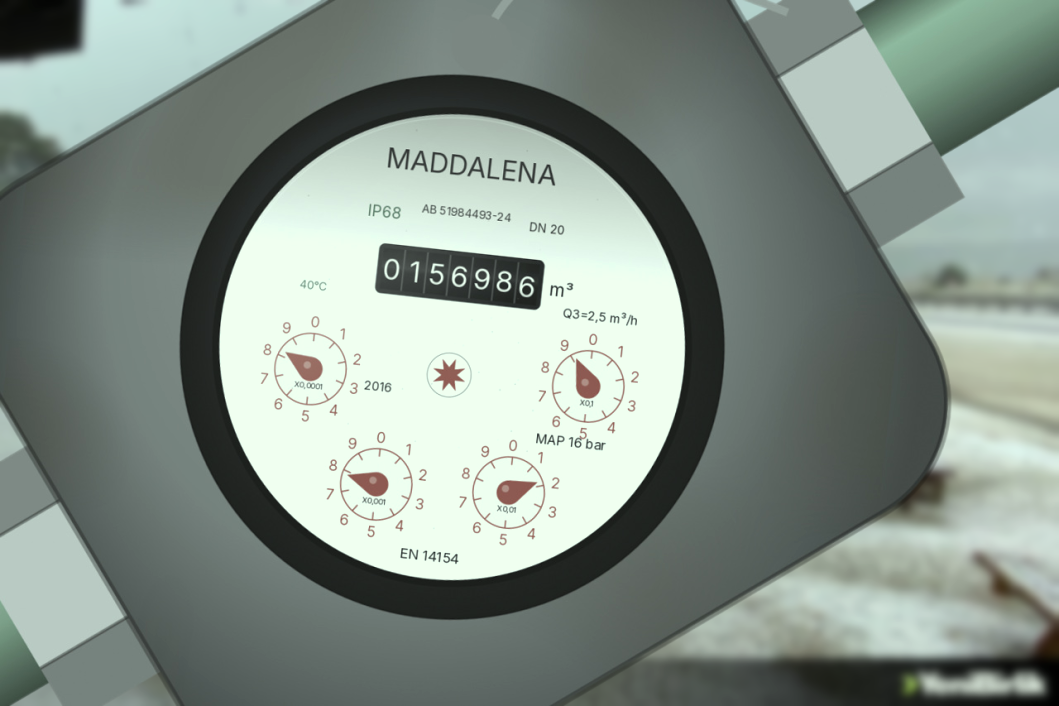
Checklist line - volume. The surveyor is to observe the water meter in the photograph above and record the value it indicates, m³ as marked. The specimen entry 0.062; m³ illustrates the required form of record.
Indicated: 156985.9178; m³
